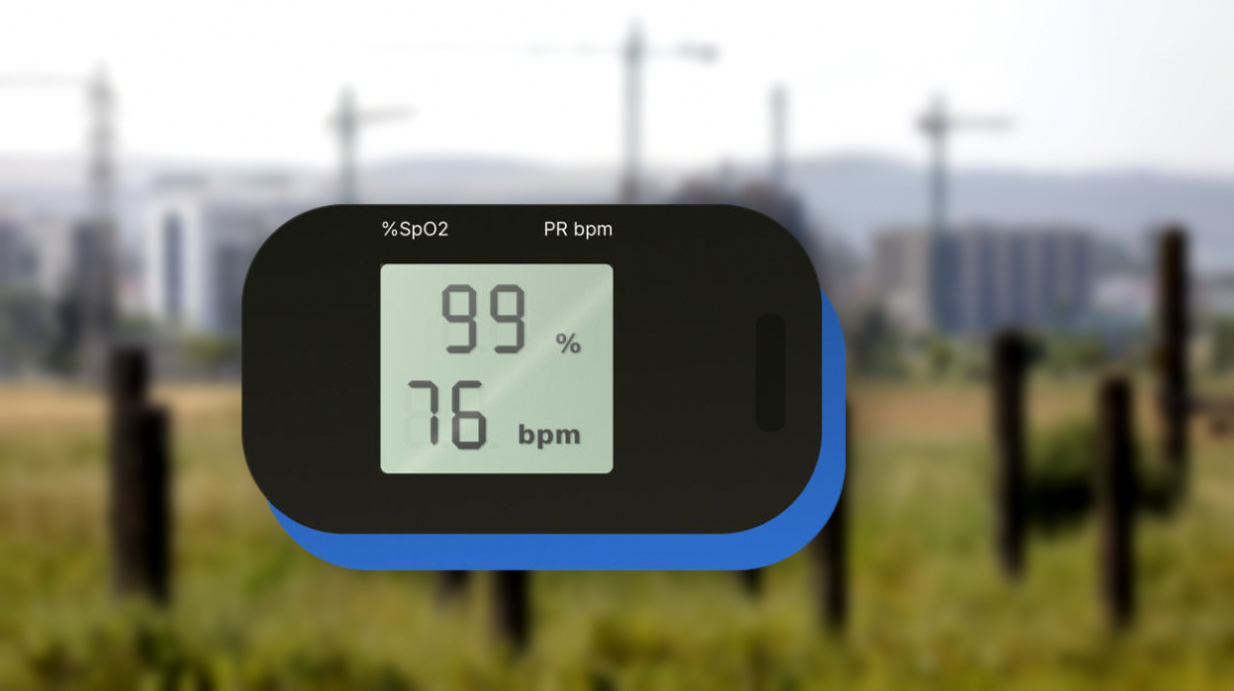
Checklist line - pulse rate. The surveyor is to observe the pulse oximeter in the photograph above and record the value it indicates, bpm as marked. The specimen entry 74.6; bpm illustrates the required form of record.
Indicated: 76; bpm
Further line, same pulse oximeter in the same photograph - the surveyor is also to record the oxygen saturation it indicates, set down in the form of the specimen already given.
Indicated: 99; %
